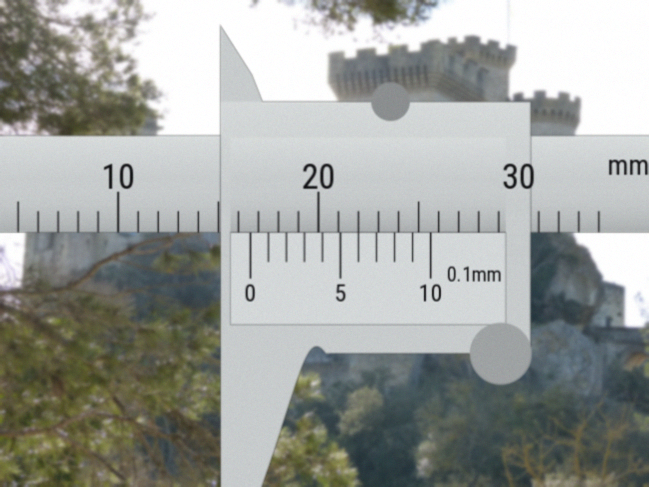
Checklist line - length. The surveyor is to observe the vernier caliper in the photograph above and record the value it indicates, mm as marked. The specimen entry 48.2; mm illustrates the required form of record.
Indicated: 16.6; mm
